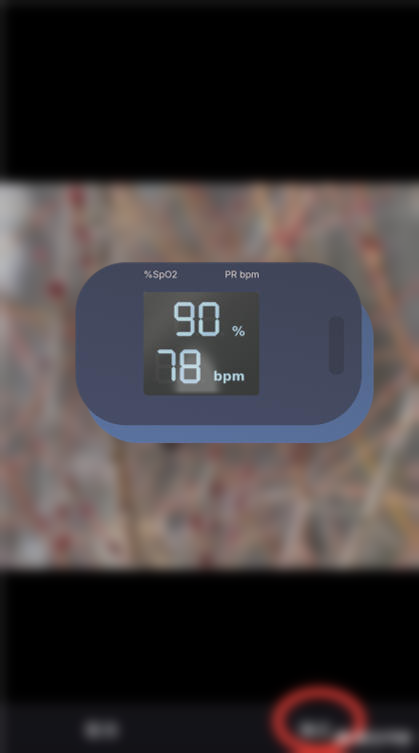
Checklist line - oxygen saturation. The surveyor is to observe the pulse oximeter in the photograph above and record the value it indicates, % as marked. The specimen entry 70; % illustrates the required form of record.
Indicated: 90; %
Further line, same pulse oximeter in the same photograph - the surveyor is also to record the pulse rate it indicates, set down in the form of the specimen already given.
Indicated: 78; bpm
